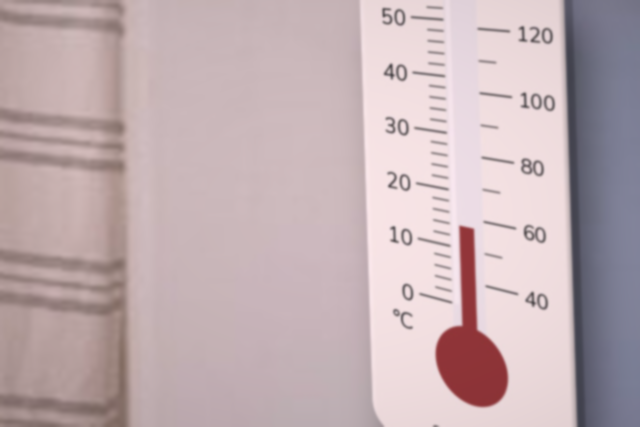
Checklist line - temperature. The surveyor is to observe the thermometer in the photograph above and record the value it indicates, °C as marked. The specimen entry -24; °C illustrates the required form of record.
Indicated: 14; °C
